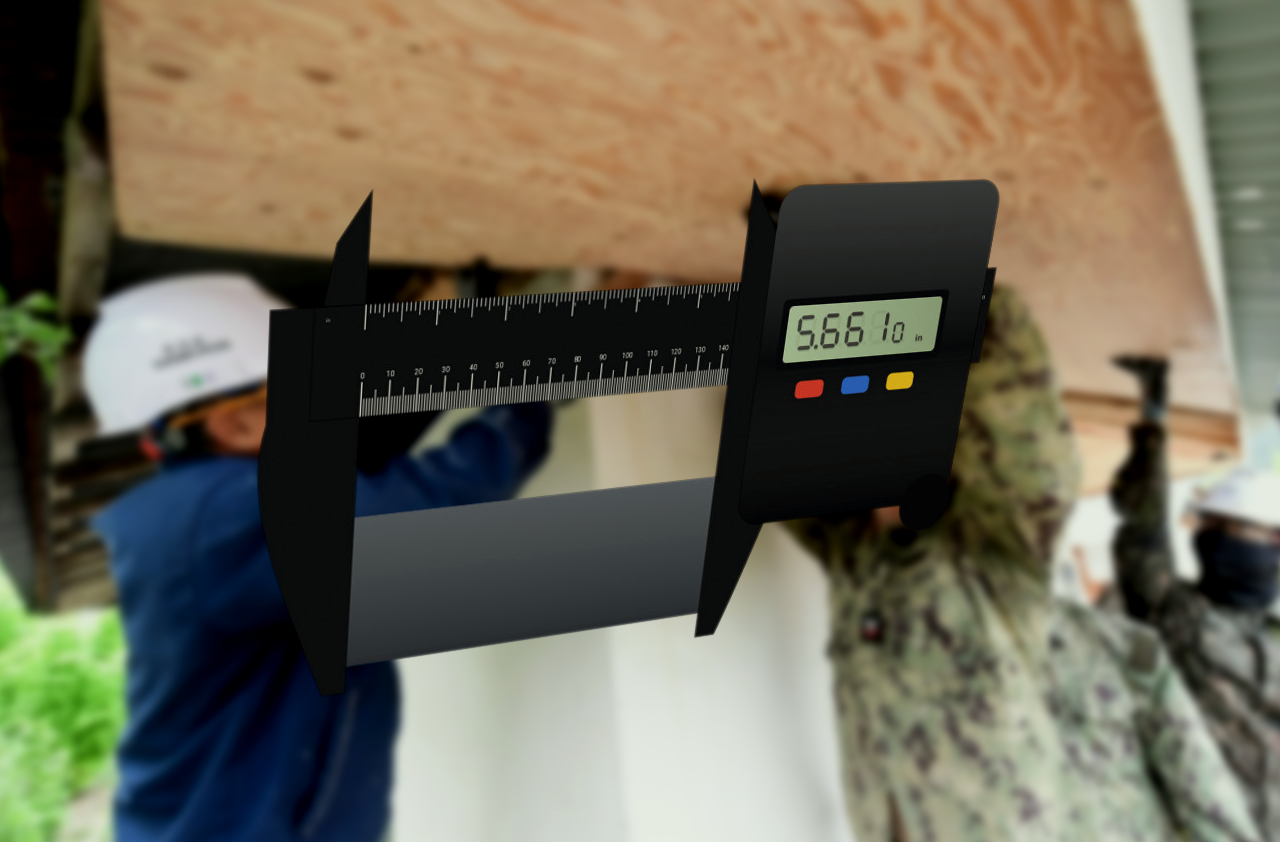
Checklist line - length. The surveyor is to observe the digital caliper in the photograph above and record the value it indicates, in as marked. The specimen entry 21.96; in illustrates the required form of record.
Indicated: 5.6610; in
